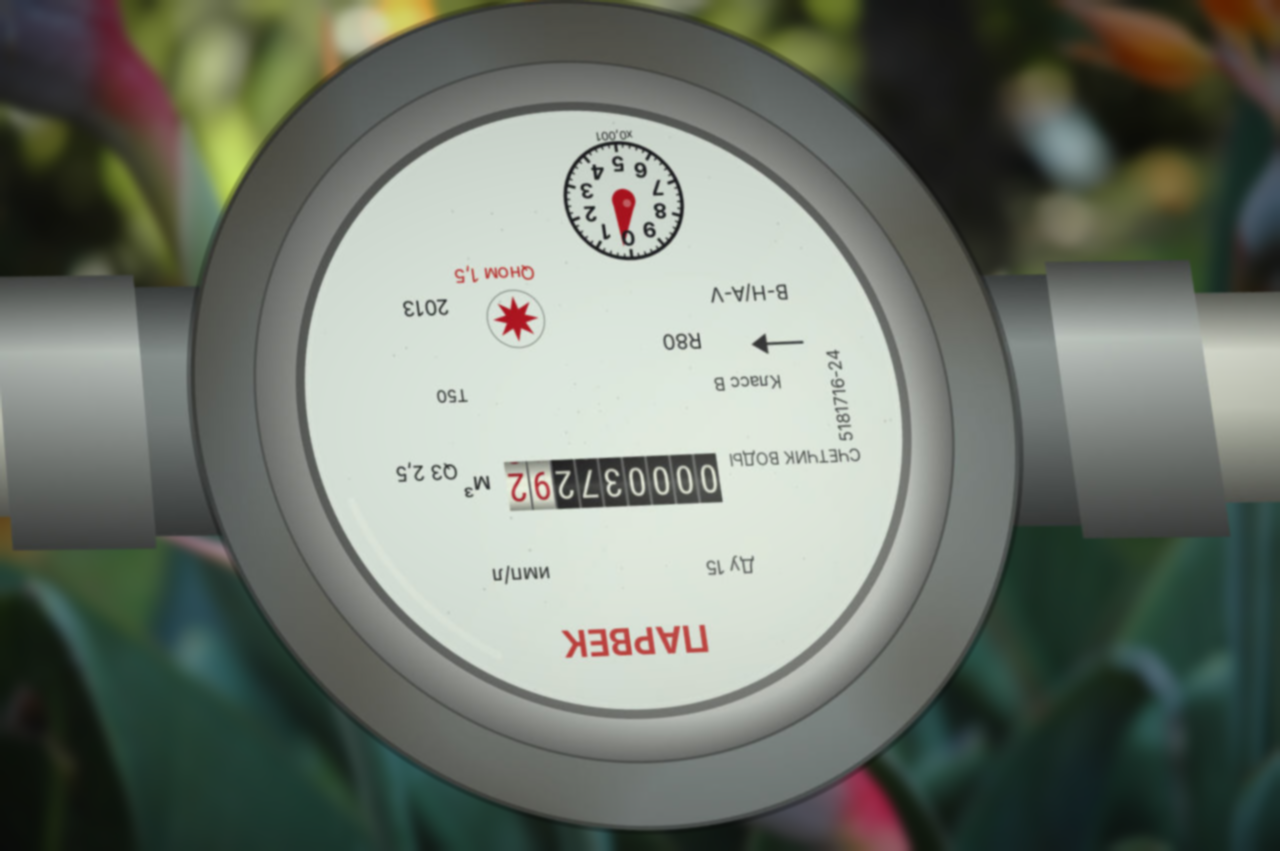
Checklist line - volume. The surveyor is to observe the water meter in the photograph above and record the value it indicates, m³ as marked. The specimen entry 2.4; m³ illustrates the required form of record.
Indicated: 372.920; m³
